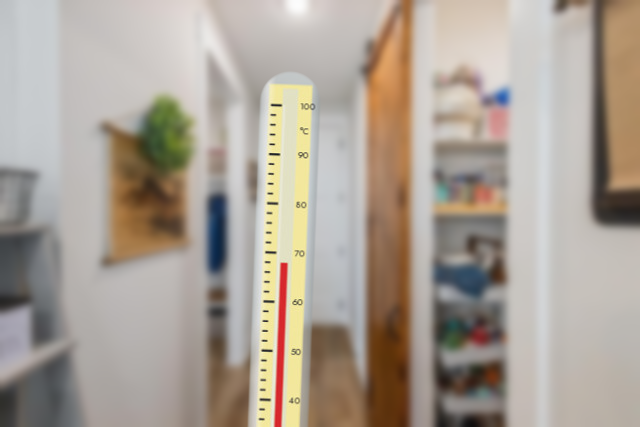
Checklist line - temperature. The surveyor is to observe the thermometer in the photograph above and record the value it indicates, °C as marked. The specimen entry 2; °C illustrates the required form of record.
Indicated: 68; °C
